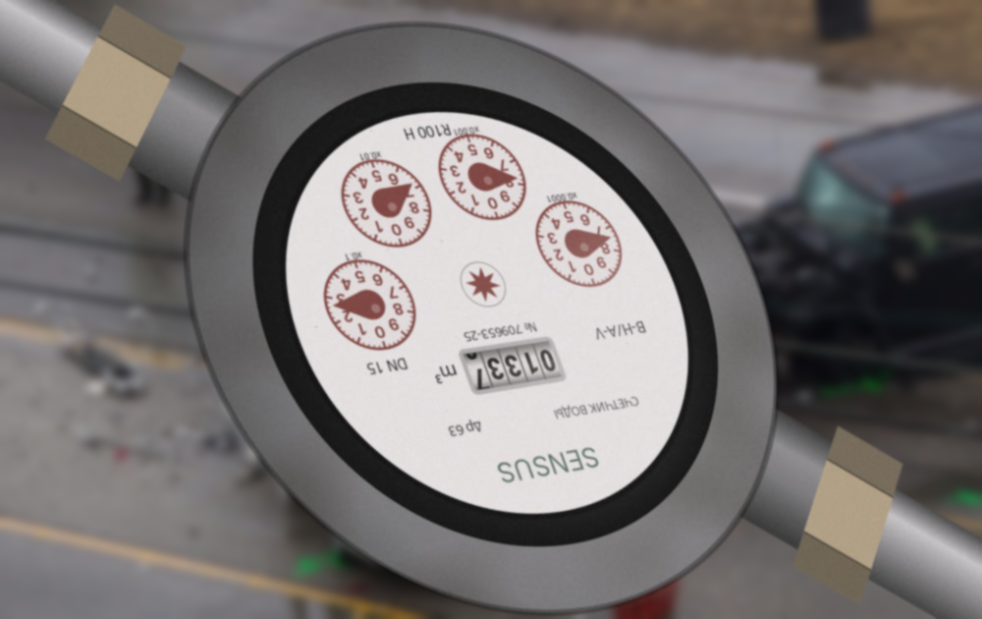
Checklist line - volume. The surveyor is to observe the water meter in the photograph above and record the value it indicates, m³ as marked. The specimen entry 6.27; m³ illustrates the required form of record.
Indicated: 1337.2677; m³
